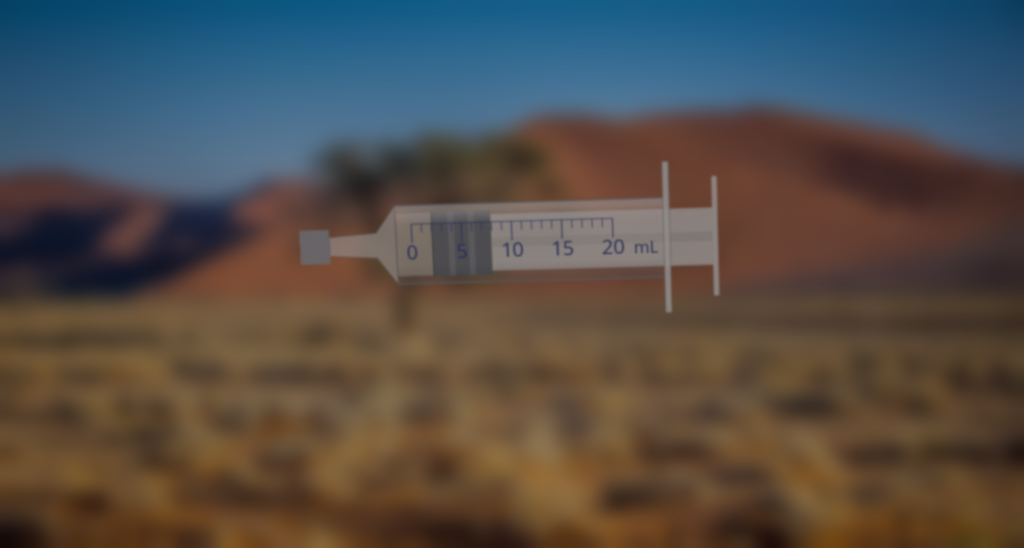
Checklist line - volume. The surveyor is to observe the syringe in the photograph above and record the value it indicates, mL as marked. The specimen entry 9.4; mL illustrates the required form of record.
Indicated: 2; mL
